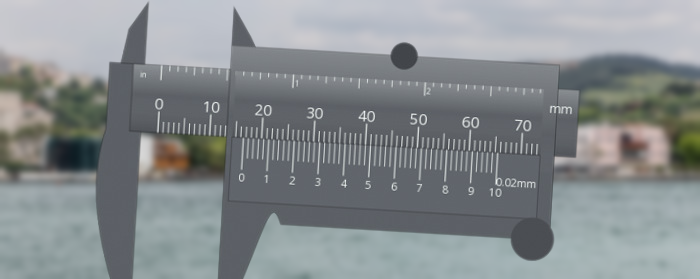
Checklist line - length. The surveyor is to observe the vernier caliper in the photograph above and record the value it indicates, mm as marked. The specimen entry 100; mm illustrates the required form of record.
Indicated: 16.5; mm
